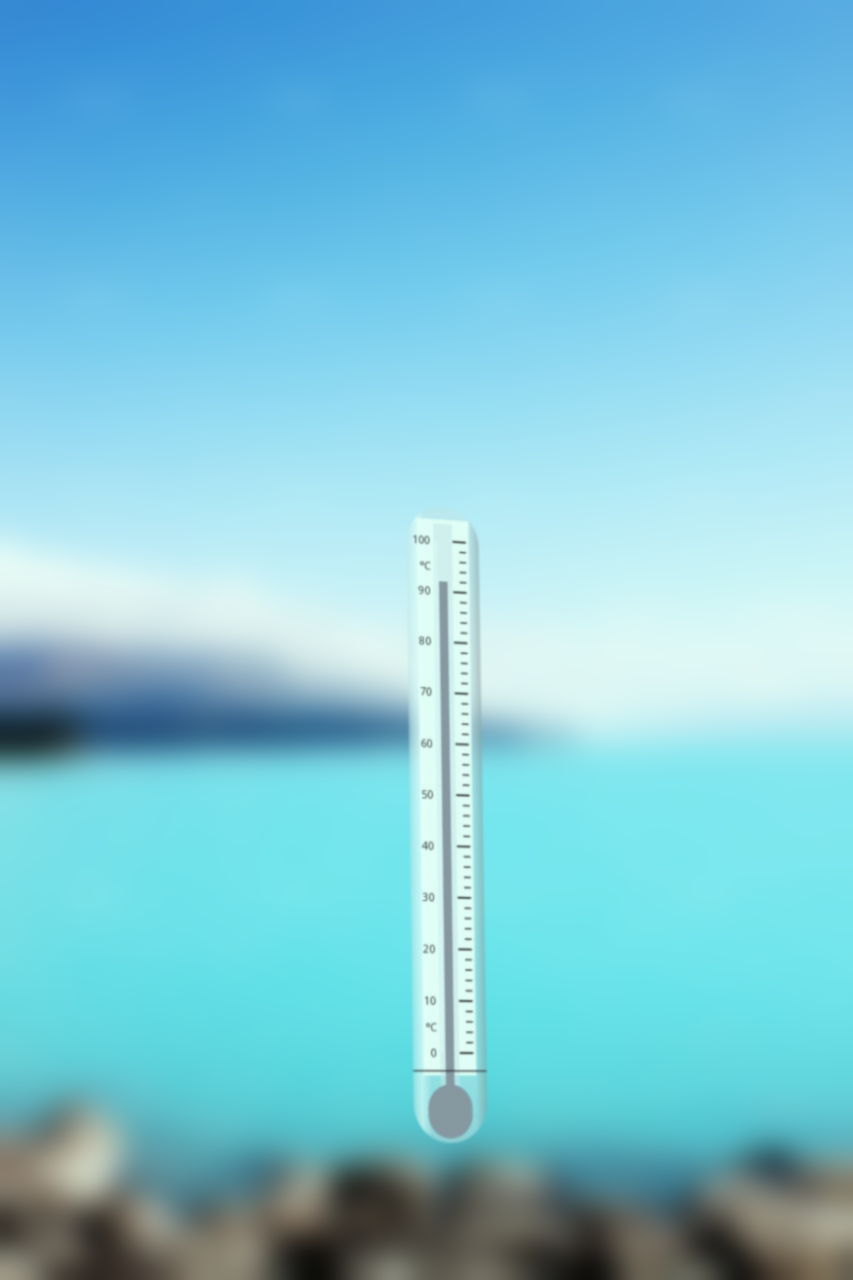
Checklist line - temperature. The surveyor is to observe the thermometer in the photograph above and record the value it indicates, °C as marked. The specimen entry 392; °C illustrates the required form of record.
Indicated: 92; °C
